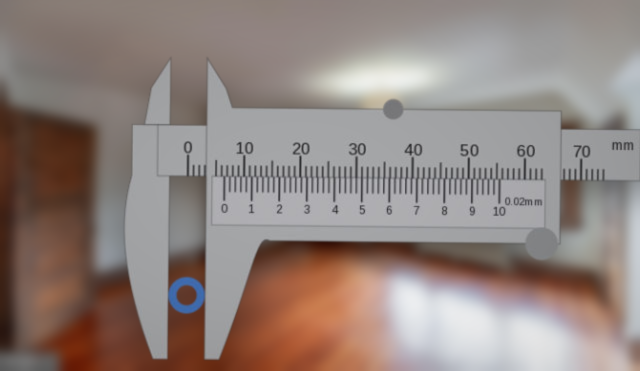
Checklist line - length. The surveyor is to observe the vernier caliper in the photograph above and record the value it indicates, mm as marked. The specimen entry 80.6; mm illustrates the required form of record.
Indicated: 6.5; mm
